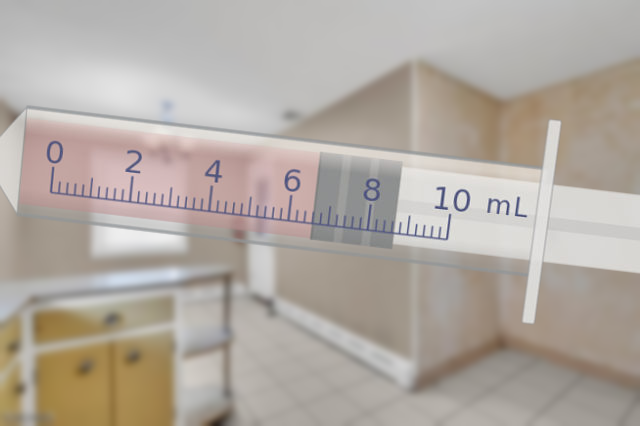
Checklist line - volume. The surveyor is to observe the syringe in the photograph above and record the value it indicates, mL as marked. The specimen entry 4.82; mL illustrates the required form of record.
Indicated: 6.6; mL
